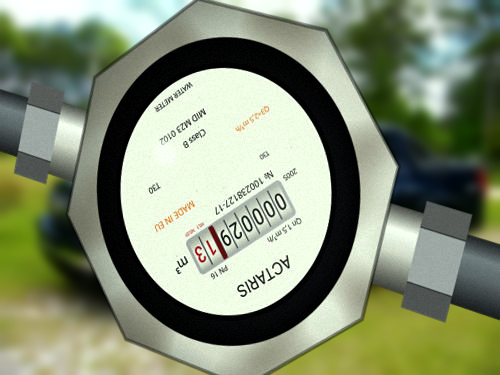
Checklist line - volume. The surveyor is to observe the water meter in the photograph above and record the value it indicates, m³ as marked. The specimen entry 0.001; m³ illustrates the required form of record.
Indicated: 29.13; m³
